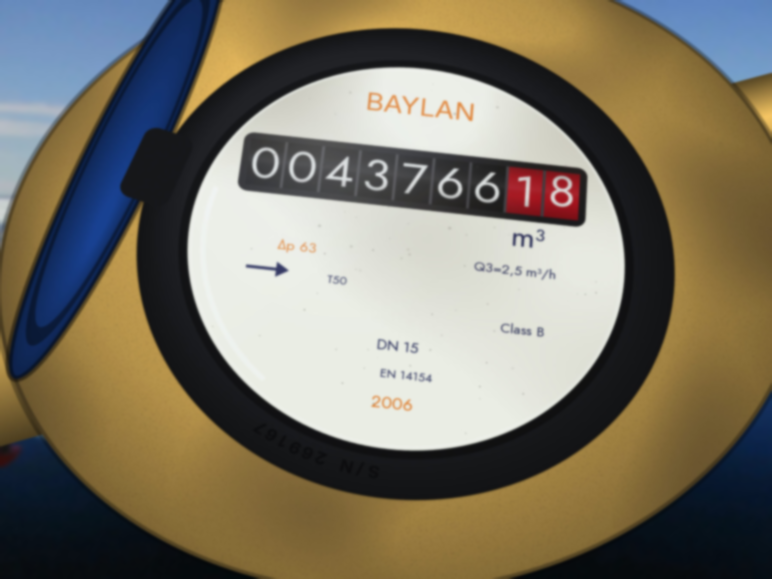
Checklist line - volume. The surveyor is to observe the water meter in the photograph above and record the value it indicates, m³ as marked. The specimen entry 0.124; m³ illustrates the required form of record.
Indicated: 43766.18; m³
